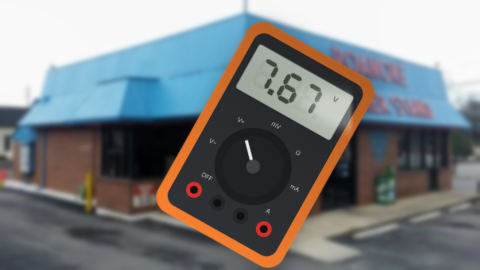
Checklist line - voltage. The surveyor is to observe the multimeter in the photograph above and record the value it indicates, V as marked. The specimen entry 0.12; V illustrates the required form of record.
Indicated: 7.67; V
